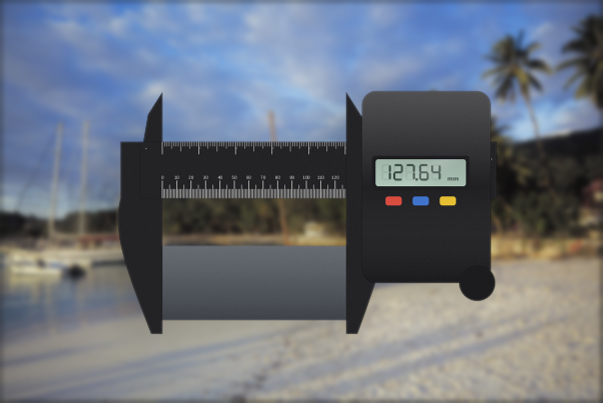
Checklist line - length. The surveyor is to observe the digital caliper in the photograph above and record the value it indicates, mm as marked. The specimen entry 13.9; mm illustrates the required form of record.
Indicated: 127.64; mm
